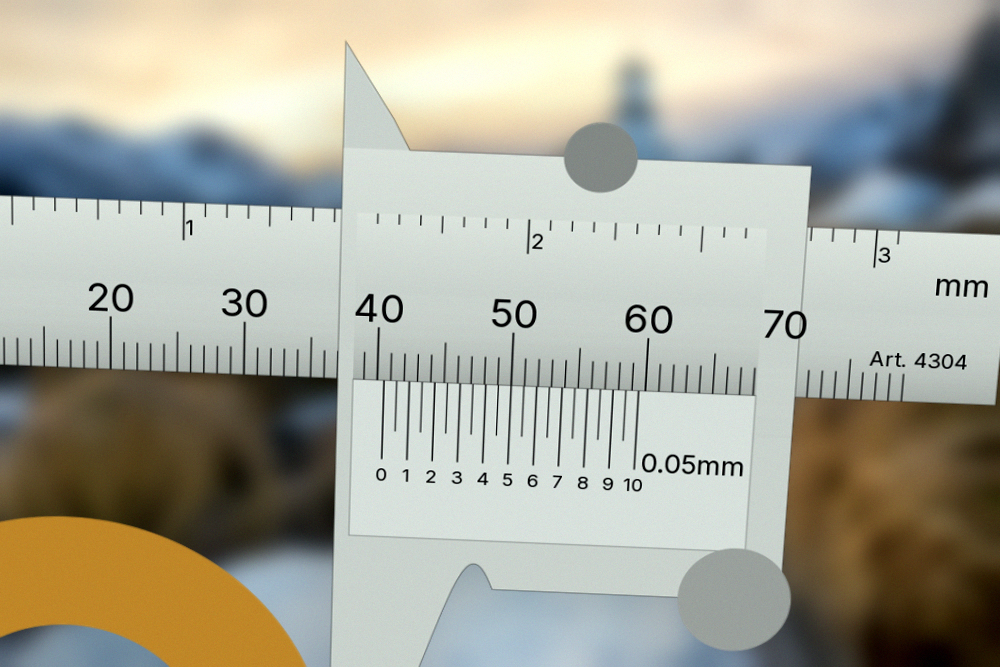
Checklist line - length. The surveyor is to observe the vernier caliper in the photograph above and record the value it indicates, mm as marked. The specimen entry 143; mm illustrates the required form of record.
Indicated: 40.5; mm
